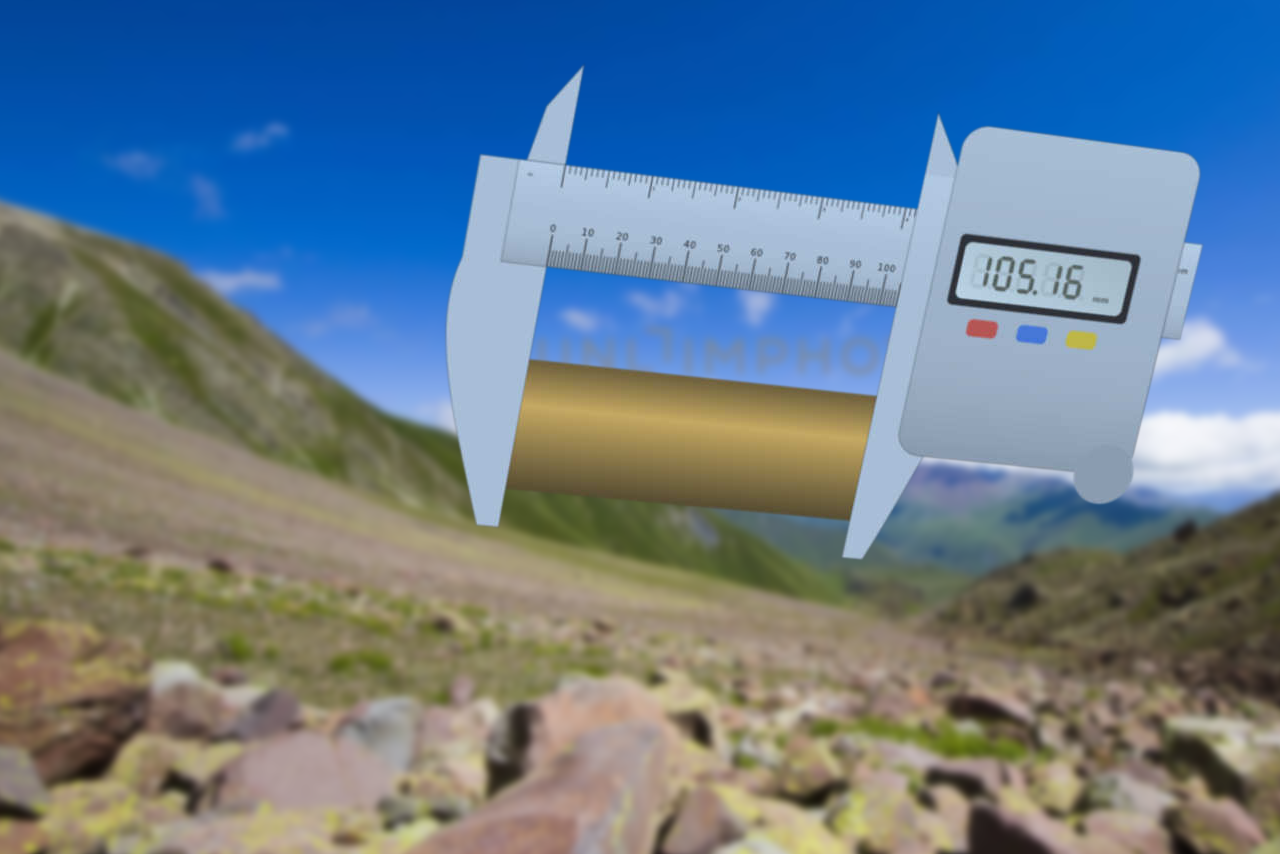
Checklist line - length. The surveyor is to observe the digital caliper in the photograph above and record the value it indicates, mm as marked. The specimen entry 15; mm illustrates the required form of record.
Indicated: 105.16; mm
